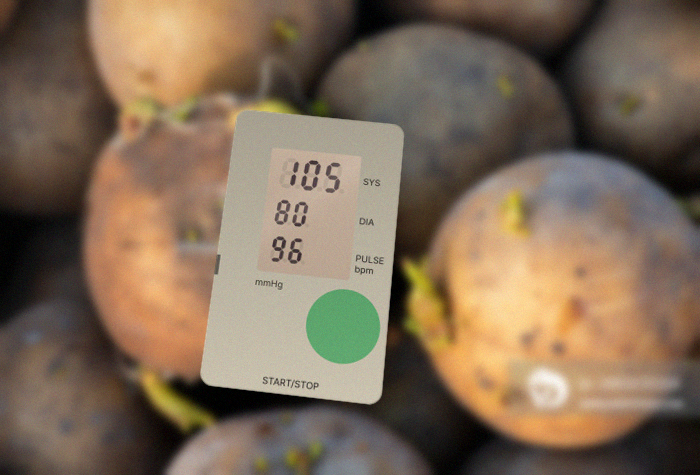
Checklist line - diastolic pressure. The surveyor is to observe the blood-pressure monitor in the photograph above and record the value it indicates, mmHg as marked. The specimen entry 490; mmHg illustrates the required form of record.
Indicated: 80; mmHg
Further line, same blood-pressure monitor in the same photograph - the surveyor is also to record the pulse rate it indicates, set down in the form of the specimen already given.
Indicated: 96; bpm
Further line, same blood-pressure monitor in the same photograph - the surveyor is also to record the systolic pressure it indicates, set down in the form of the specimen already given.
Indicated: 105; mmHg
